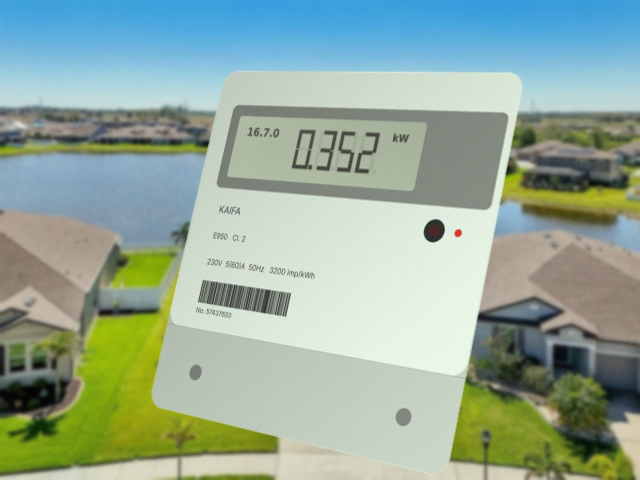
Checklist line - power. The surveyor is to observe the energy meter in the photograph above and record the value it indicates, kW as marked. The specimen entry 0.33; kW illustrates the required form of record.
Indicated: 0.352; kW
